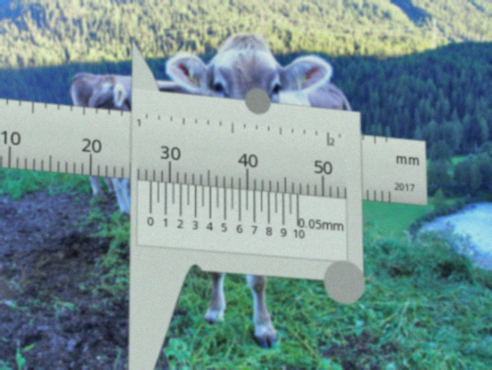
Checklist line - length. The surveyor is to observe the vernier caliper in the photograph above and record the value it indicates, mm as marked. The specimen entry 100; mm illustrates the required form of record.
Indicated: 27.6; mm
